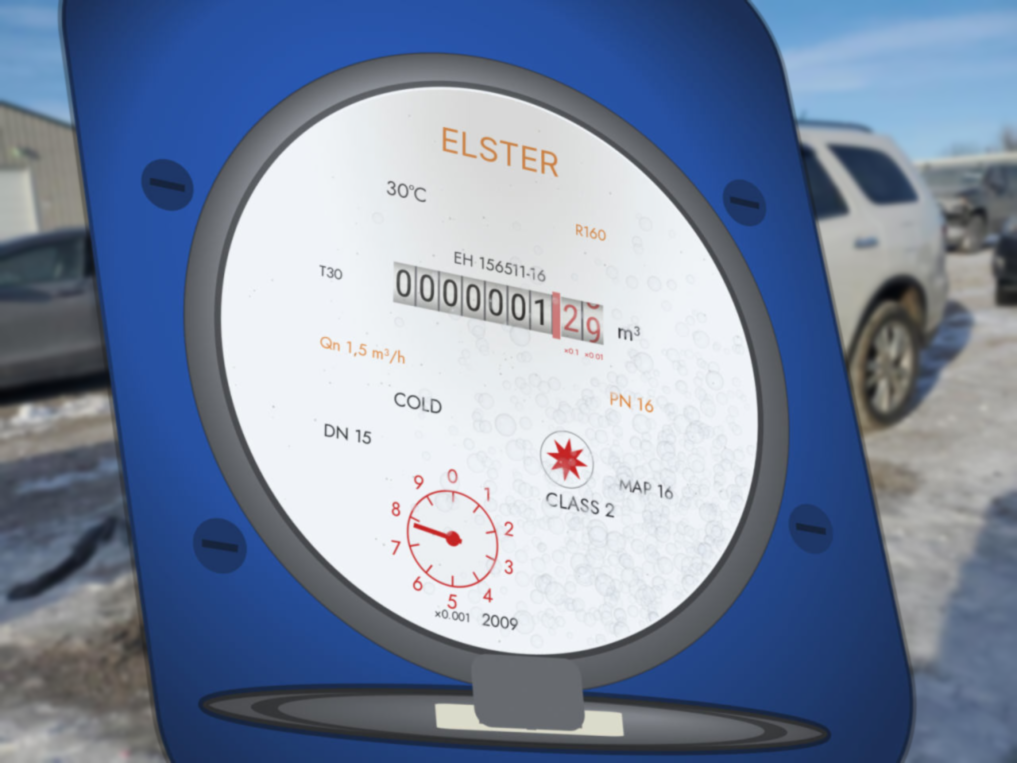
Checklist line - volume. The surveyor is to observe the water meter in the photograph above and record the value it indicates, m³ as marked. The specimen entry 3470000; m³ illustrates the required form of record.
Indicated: 1.287; m³
